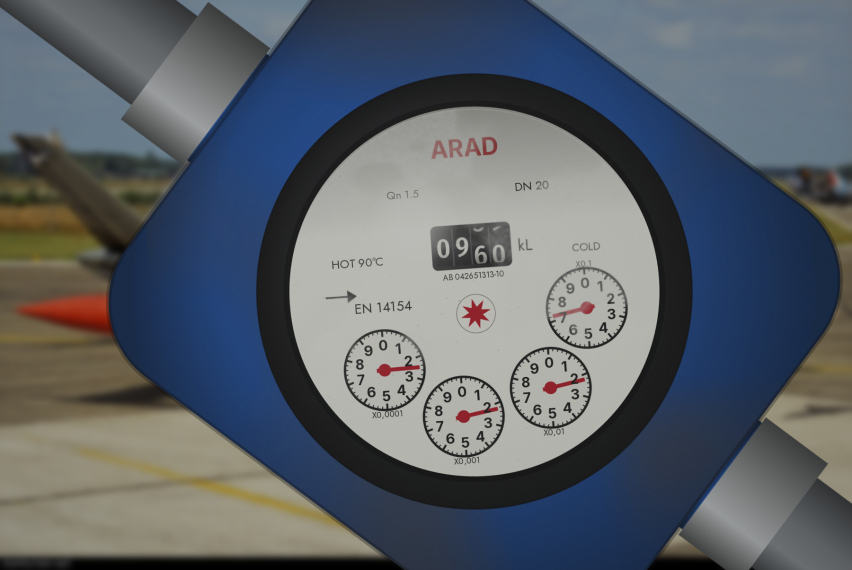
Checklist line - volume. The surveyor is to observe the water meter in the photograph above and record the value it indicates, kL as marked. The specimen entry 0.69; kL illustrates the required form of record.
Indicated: 959.7222; kL
